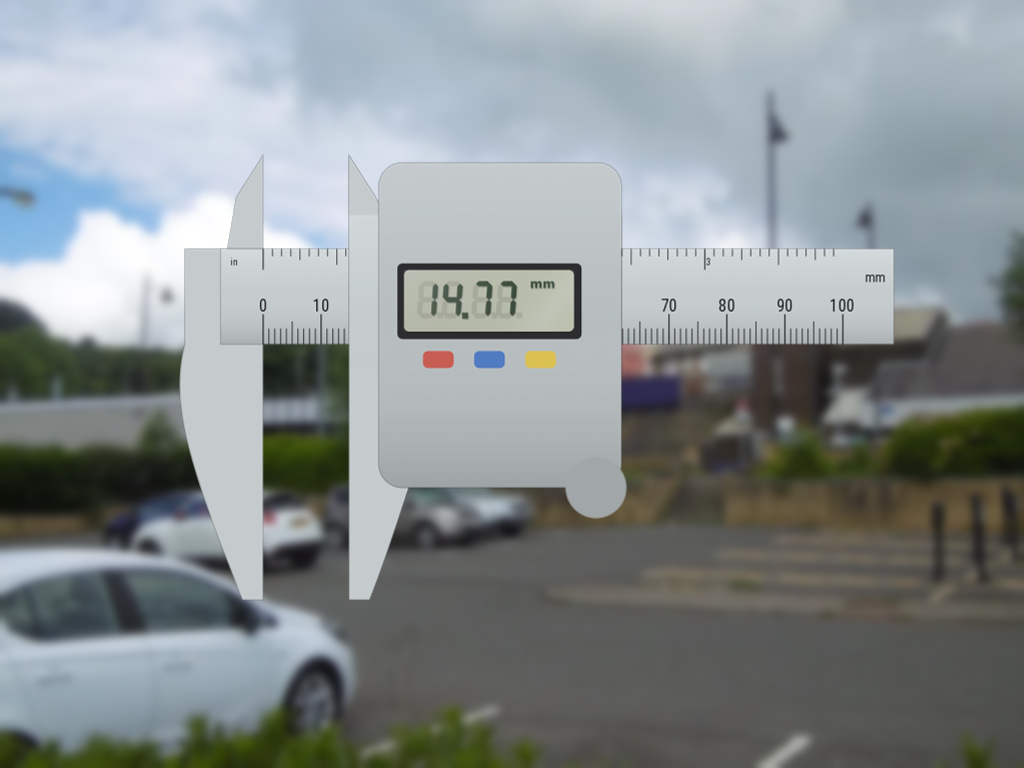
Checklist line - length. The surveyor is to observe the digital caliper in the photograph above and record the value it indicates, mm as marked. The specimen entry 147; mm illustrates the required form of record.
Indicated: 14.77; mm
